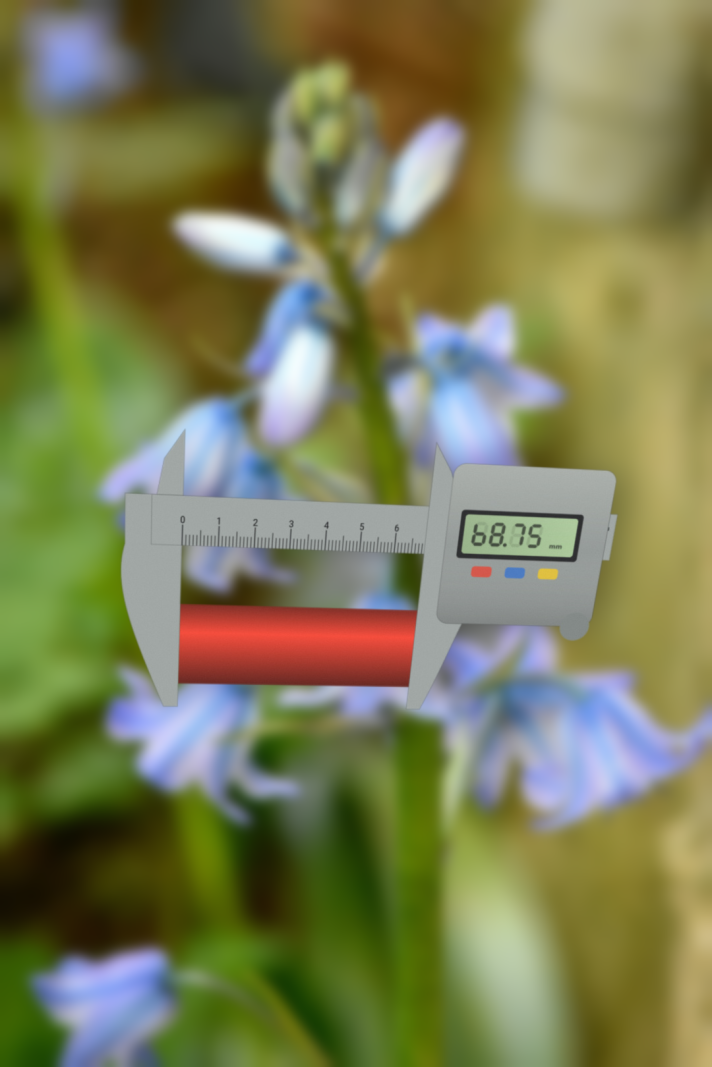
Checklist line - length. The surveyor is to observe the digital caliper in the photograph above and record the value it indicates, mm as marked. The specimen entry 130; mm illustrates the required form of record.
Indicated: 68.75; mm
